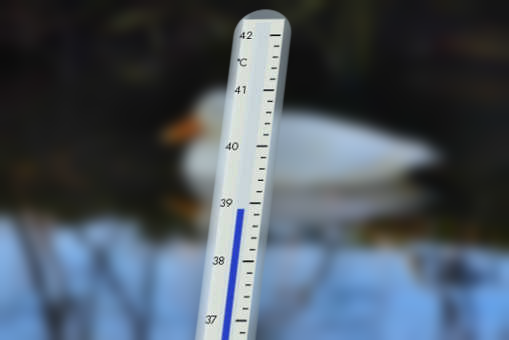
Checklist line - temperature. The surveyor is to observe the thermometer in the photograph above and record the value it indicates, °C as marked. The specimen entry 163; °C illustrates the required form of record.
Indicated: 38.9; °C
